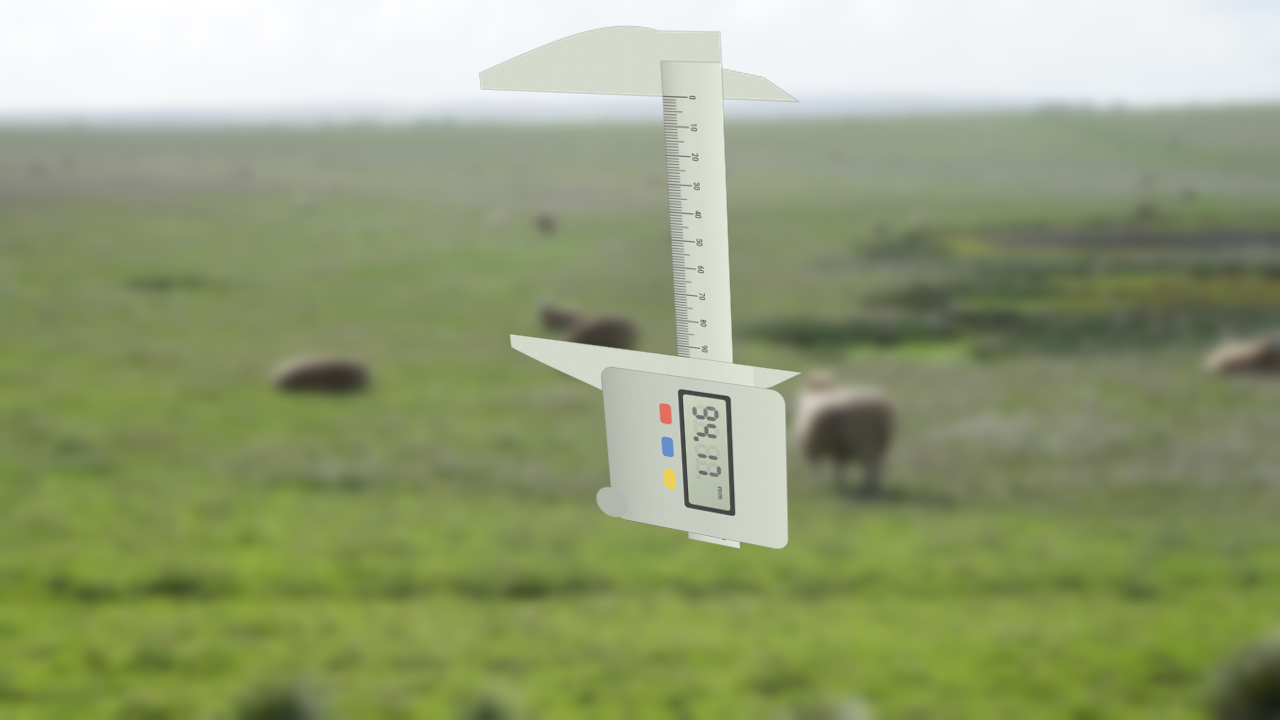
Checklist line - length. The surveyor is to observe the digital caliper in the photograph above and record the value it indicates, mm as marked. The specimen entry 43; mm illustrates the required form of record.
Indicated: 94.17; mm
